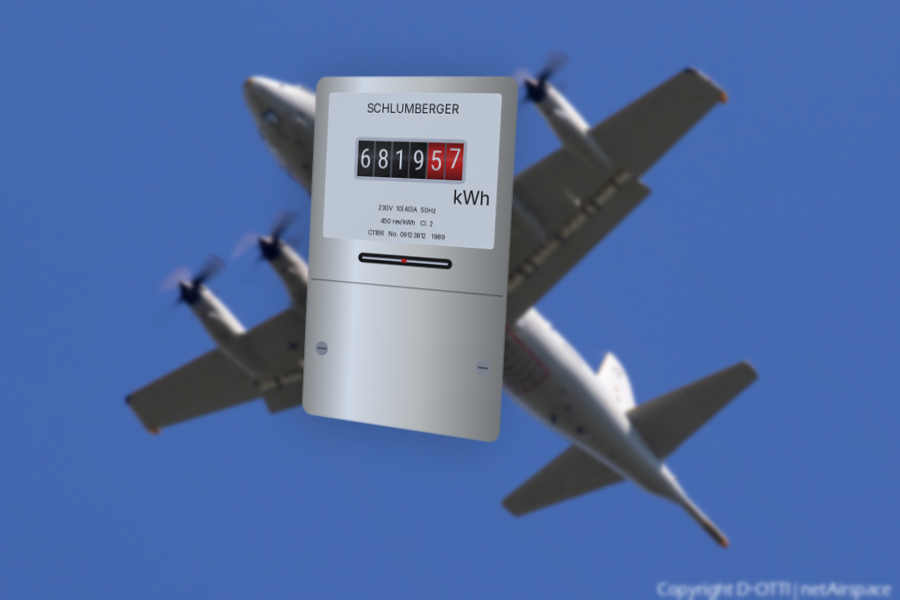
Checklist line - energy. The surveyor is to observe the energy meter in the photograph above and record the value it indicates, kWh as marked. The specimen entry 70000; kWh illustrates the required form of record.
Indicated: 6819.57; kWh
